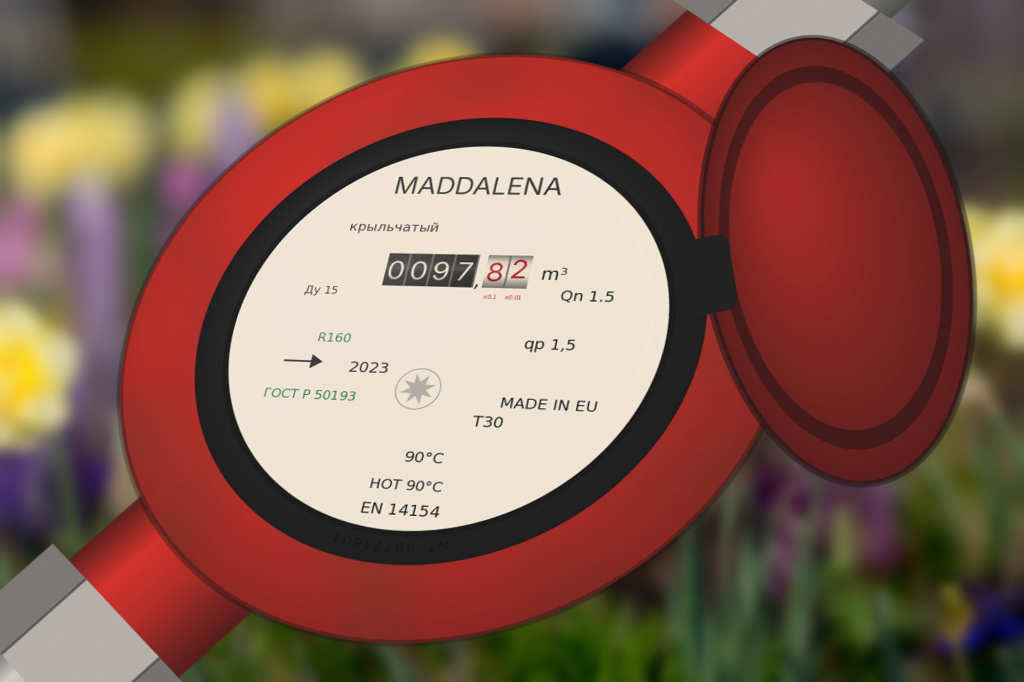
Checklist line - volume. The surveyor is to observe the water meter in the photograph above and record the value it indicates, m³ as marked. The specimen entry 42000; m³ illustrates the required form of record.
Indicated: 97.82; m³
